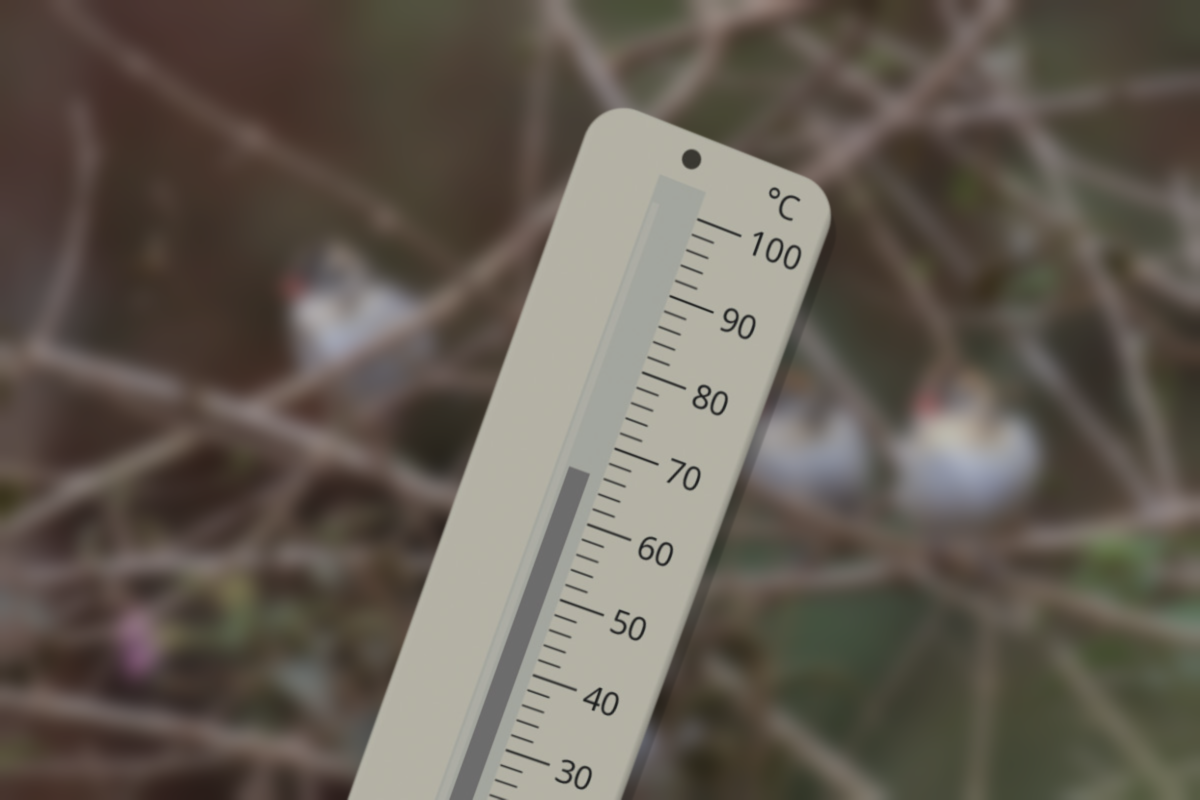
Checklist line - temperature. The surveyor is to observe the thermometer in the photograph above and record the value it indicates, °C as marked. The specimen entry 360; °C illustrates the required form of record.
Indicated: 66; °C
